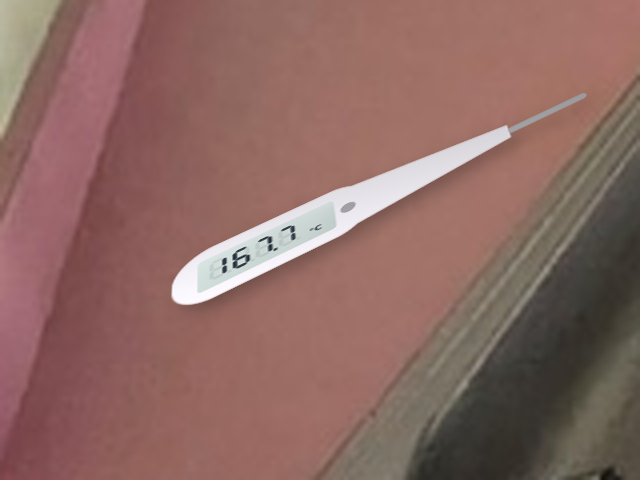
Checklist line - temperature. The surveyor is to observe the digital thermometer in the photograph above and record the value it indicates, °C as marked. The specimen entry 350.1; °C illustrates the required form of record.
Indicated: 167.7; °C
